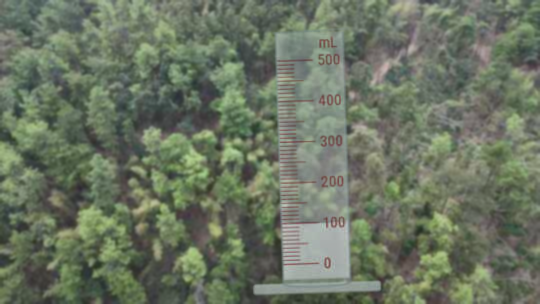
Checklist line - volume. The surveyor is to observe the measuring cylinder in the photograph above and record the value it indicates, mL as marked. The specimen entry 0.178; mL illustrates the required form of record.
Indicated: 100; mL
